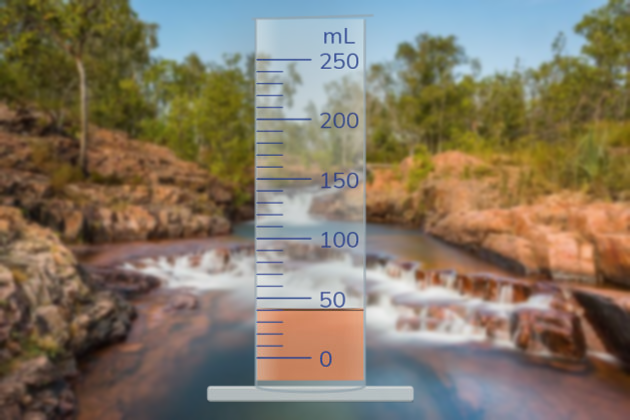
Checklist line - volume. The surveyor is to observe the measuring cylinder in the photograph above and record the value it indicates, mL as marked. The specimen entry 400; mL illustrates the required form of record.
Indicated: 40; mL
